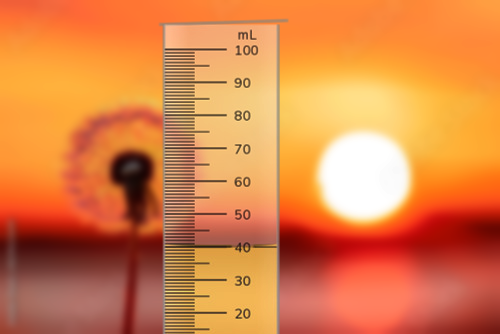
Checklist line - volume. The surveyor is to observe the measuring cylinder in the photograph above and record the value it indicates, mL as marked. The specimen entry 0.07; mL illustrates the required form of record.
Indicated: 40; mL
